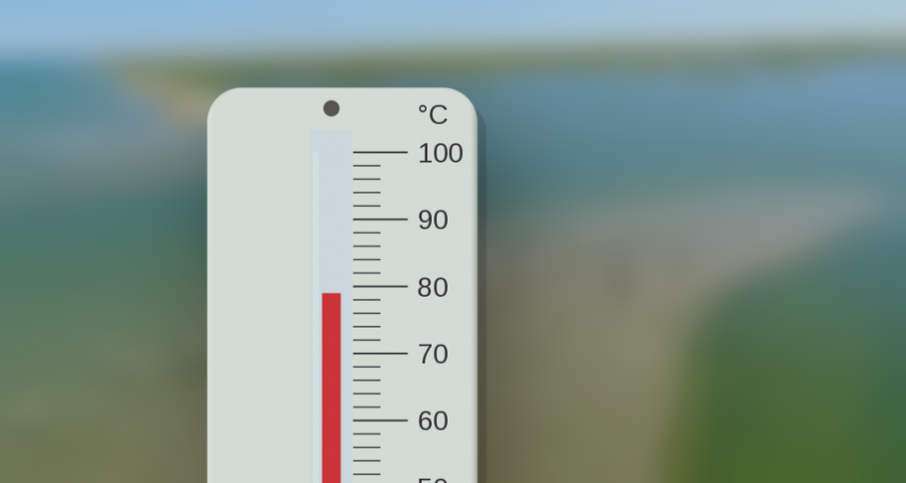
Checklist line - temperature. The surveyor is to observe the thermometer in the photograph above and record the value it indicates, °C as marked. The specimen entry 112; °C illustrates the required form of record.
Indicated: 79; °C
